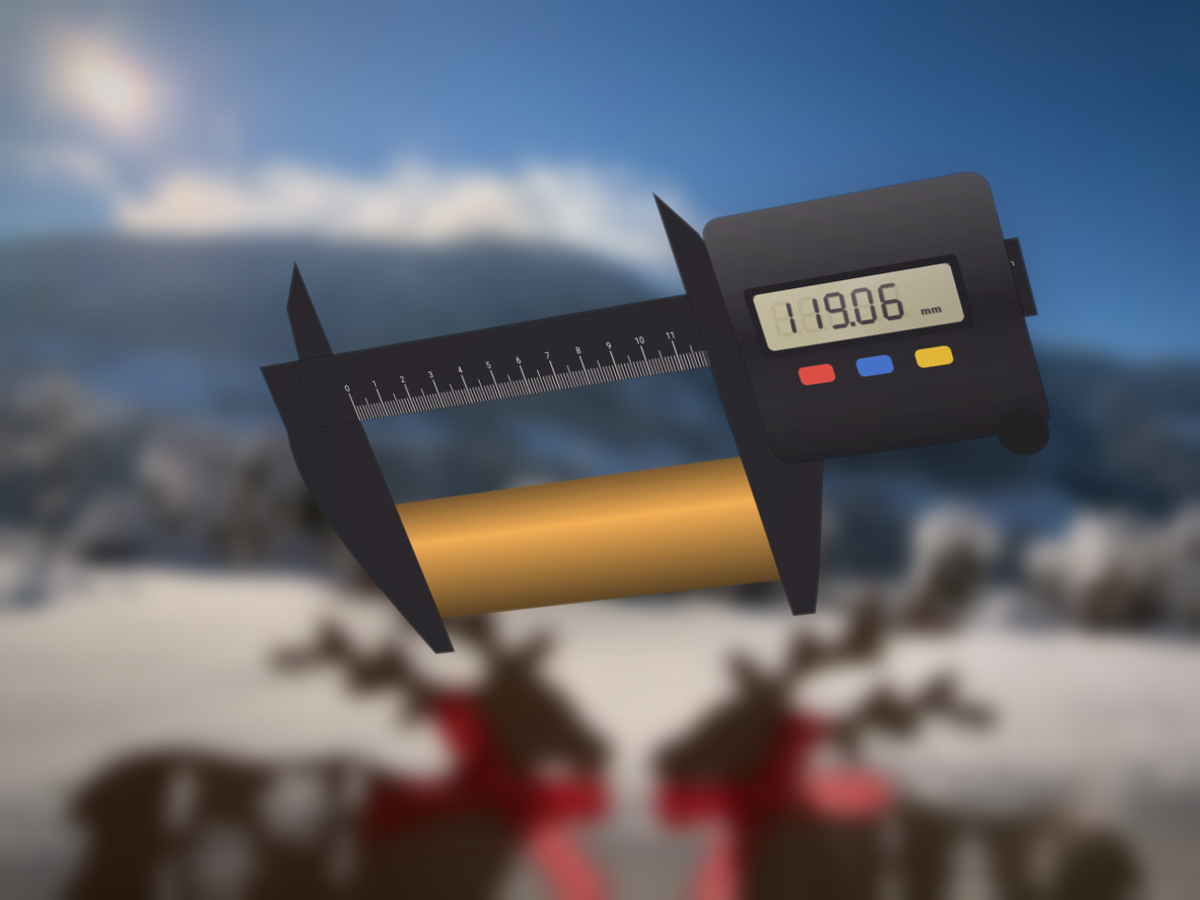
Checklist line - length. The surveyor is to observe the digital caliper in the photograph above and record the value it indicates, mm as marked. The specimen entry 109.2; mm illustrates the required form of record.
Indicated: 119.06; mm
